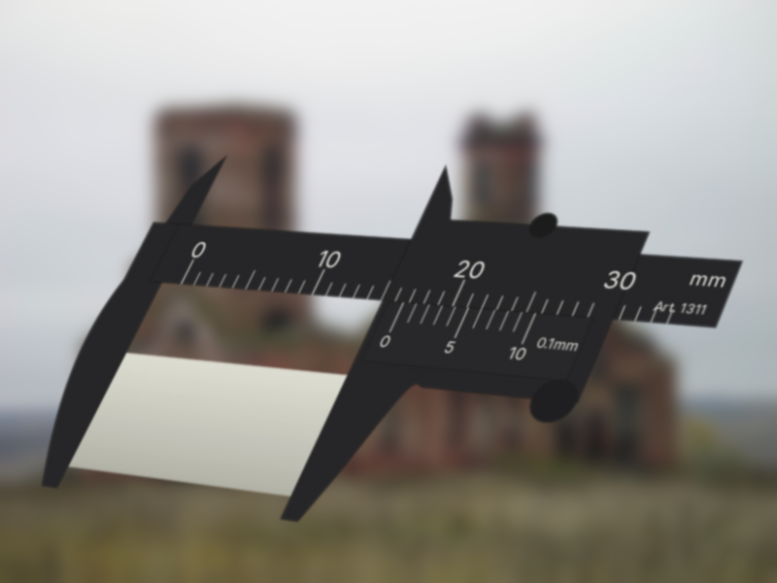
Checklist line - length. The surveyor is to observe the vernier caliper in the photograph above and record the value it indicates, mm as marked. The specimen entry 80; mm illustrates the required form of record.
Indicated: 16.6; mm
